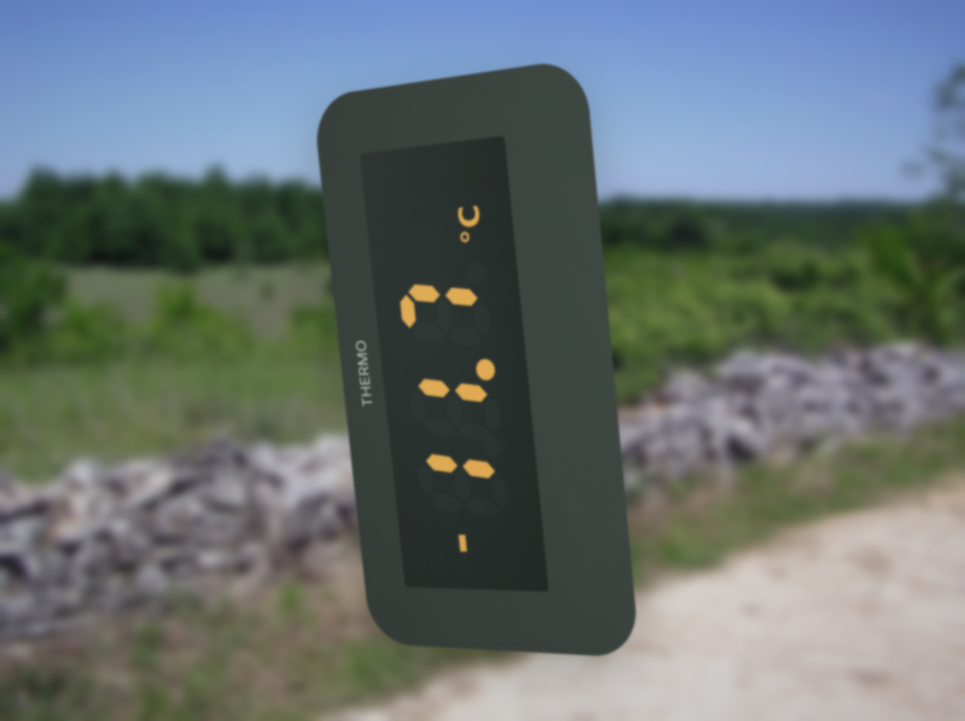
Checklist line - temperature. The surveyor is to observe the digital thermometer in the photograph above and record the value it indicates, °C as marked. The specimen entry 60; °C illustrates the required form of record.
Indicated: -11.7; °C
